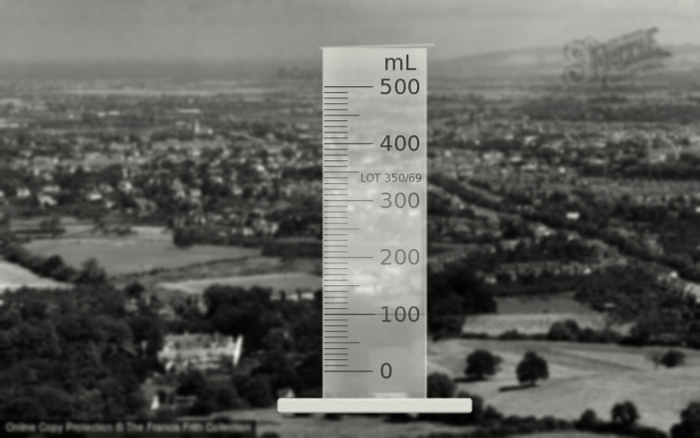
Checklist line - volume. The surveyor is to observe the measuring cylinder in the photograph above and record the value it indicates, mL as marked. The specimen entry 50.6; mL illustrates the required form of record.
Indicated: 100; mL
